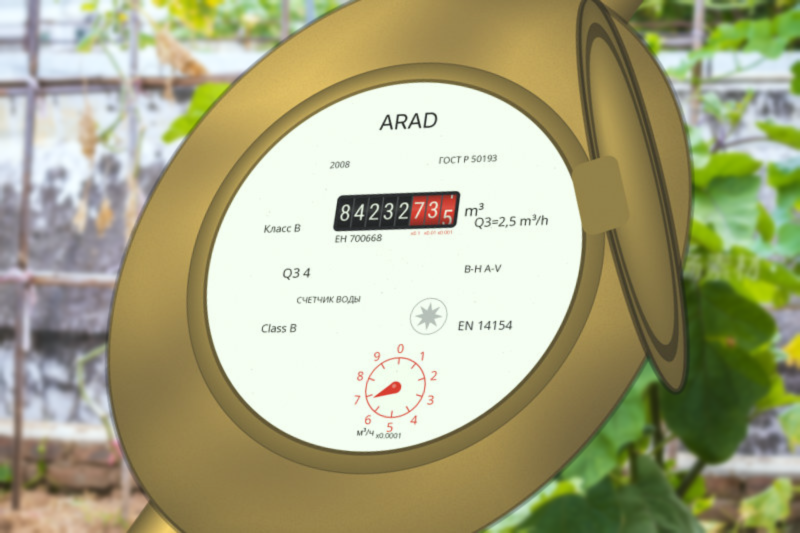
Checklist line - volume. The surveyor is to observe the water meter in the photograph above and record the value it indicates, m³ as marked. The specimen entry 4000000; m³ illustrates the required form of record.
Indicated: 84232.7346; m³
